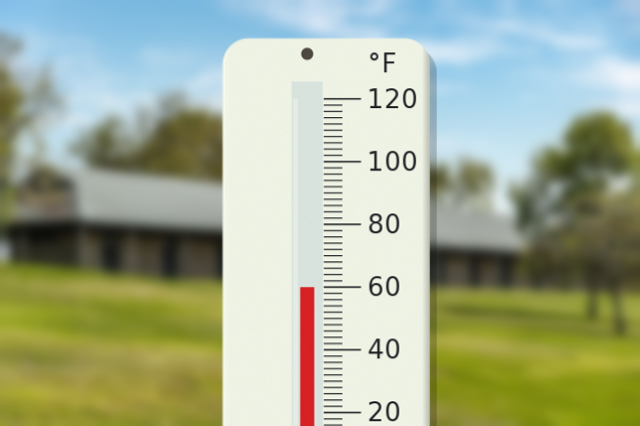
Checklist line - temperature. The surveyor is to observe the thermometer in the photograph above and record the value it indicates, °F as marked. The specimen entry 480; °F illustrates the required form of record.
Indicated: 60; °F
